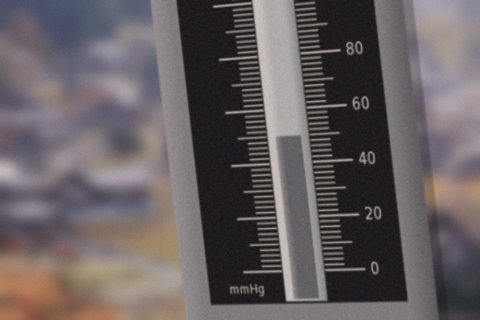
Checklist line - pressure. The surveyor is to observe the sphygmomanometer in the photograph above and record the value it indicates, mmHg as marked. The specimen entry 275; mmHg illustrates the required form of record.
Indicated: 50; mmHg
